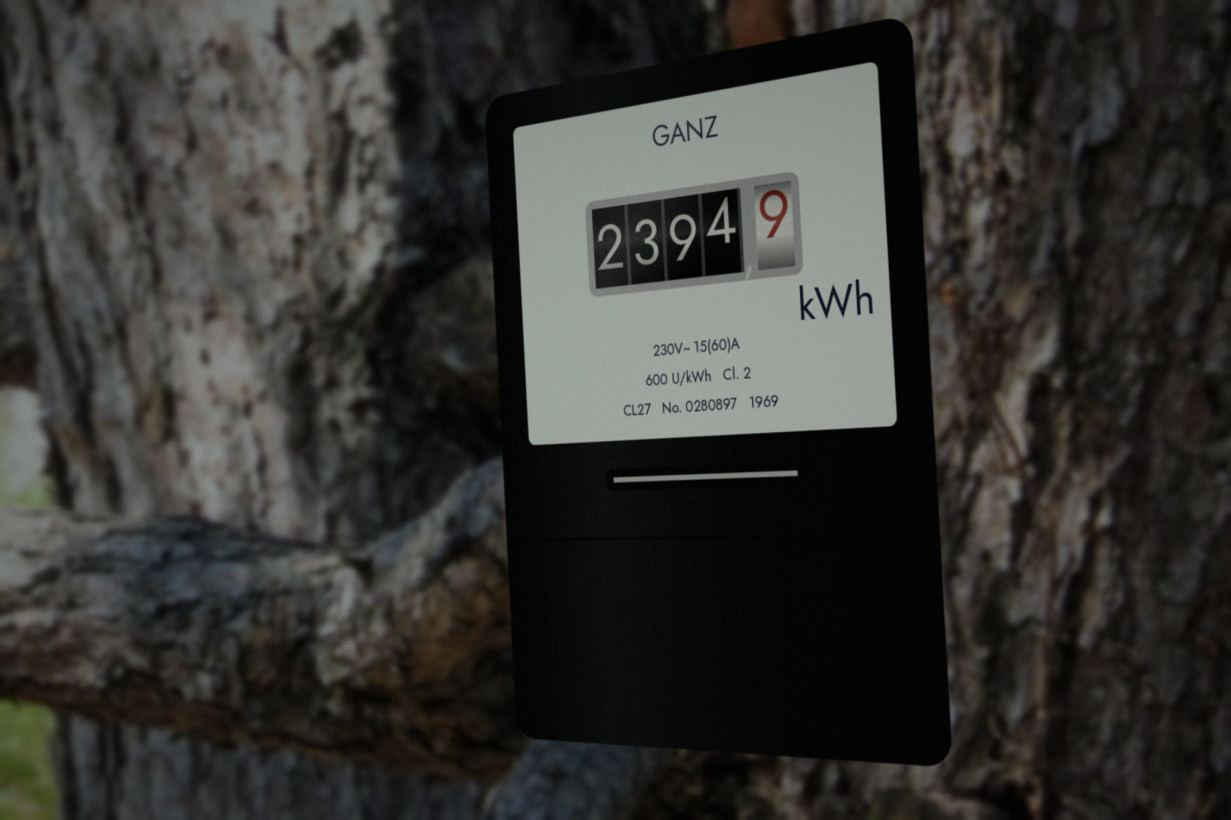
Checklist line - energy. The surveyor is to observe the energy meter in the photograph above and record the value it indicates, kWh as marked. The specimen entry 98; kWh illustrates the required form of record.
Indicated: 2394.9; kWh
